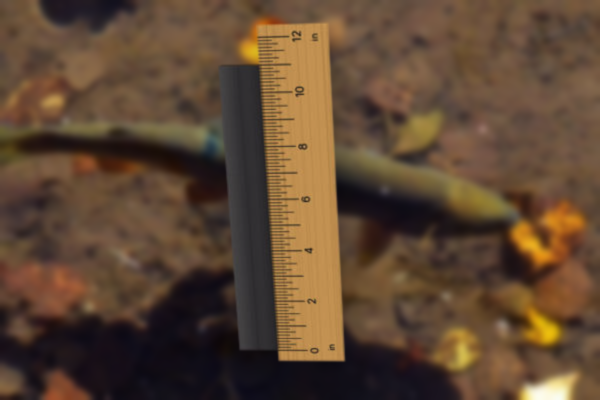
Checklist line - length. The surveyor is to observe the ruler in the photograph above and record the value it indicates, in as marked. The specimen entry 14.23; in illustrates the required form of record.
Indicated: 11; in
